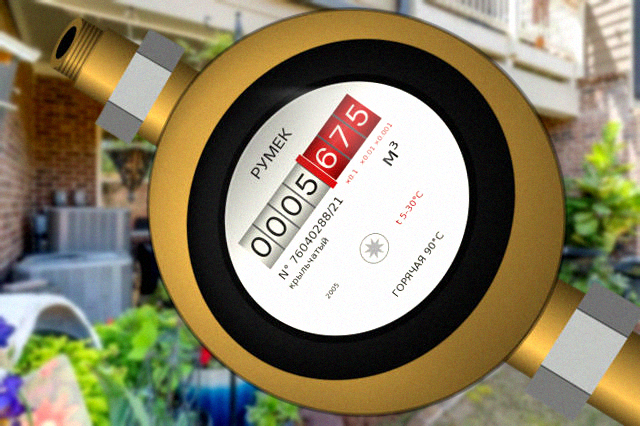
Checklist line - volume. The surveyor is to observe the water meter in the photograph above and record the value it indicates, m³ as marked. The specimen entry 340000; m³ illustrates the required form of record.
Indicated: 5.675; m³
